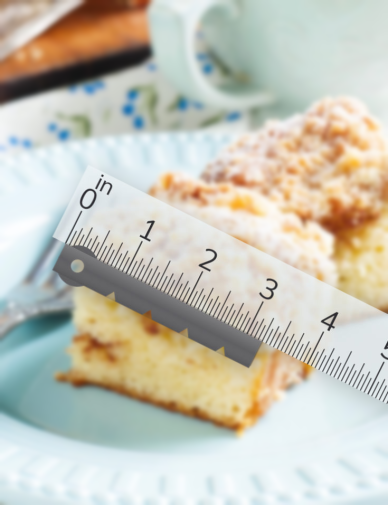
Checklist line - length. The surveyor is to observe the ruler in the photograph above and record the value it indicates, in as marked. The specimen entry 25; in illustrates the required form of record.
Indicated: 3.25; in
